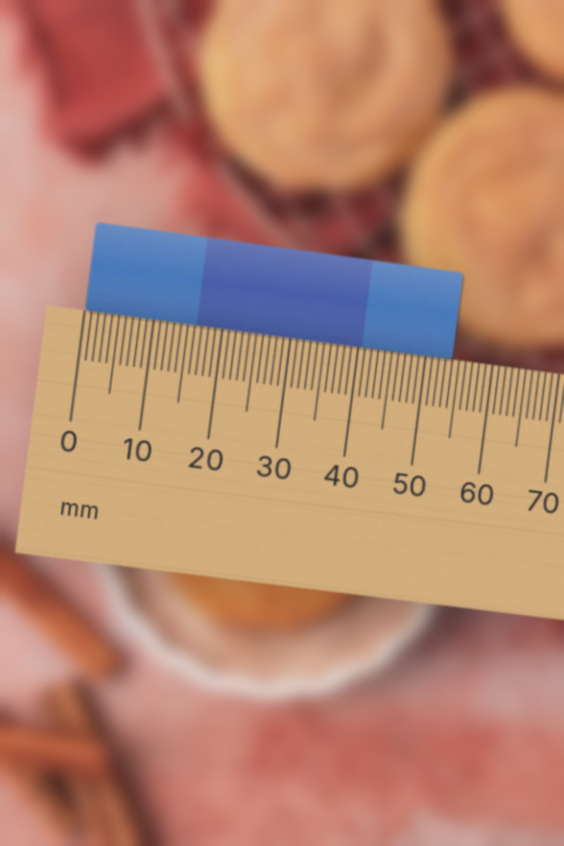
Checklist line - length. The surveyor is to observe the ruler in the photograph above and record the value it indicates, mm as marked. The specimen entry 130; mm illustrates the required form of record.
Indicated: 54; mm
